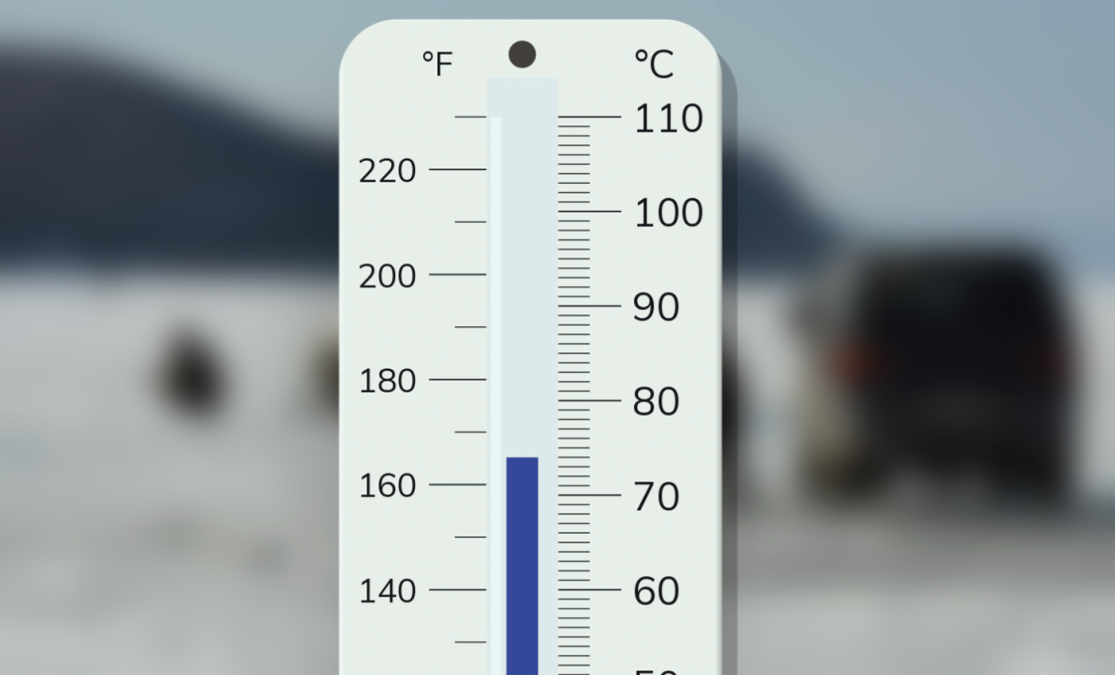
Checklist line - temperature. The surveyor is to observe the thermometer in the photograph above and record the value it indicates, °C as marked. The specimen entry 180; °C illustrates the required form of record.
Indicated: 74; °C
